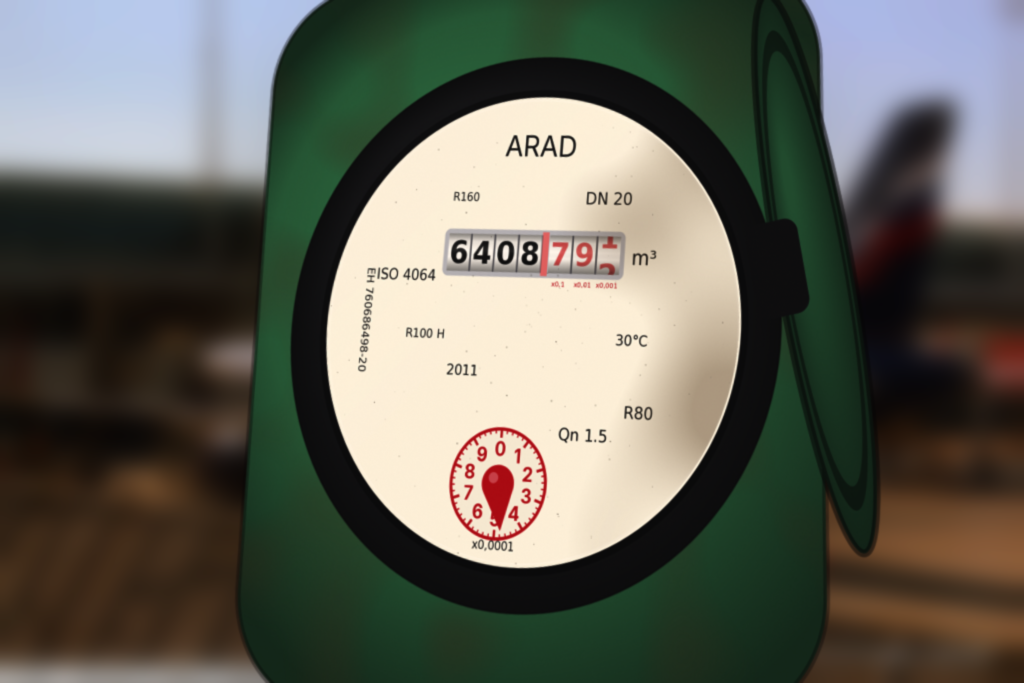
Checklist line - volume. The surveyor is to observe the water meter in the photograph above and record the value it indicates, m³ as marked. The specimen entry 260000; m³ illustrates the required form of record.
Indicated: 6408.7914; m³
